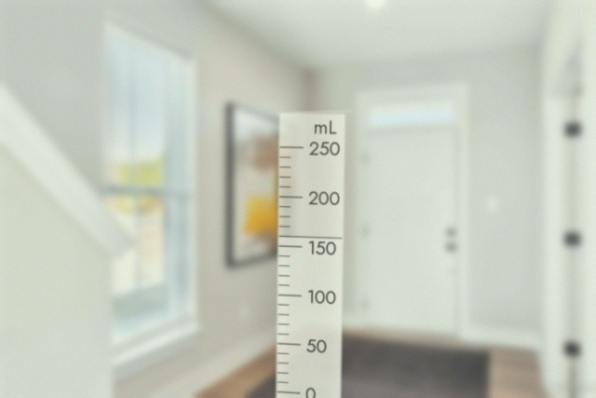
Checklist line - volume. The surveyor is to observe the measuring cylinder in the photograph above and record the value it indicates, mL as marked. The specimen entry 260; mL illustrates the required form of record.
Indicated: 160; mL
